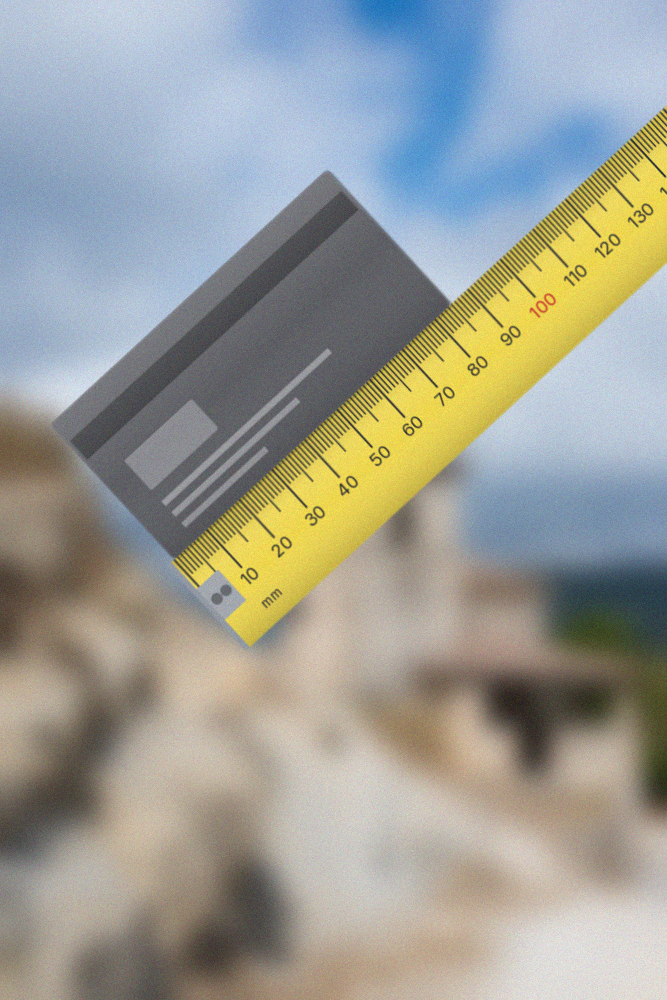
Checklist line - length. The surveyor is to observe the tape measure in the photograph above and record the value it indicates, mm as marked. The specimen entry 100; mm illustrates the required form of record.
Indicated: 85; mm
